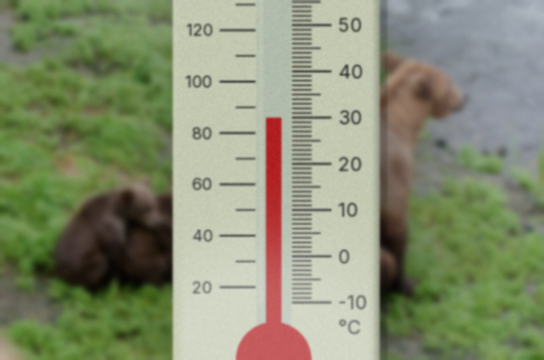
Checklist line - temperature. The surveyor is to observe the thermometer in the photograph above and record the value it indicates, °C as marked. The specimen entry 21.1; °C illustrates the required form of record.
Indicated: 30; °C
